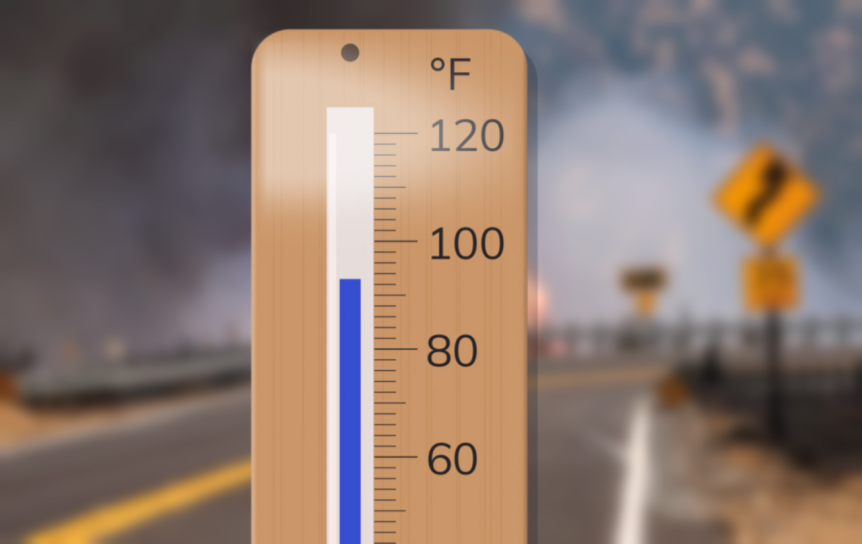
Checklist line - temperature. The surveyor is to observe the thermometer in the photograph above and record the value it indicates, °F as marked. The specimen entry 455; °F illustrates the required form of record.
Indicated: 93; °F
